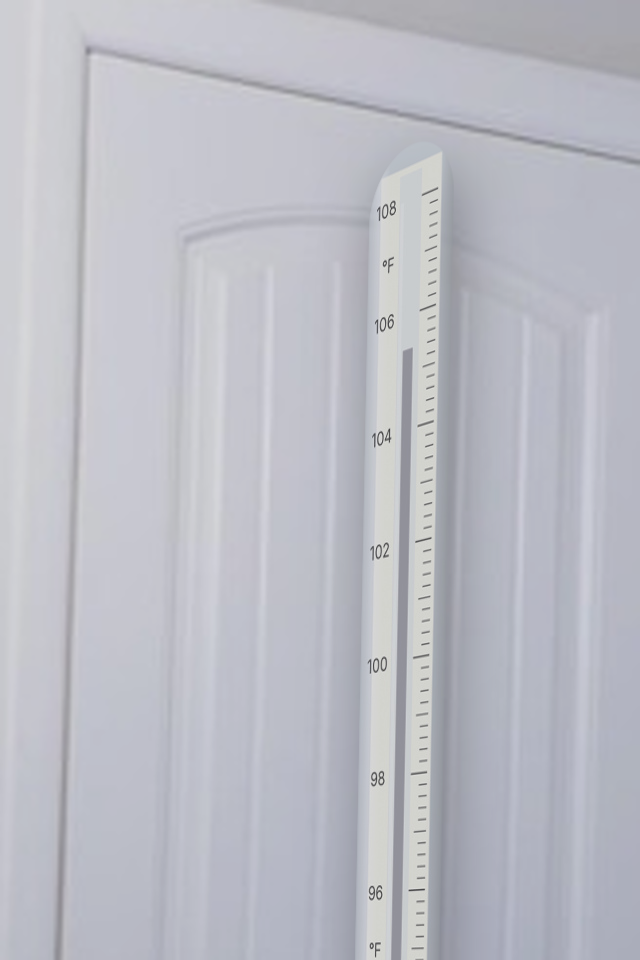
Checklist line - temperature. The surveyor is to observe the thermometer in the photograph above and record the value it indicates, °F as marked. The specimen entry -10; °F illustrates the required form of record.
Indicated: 105.4; °F
